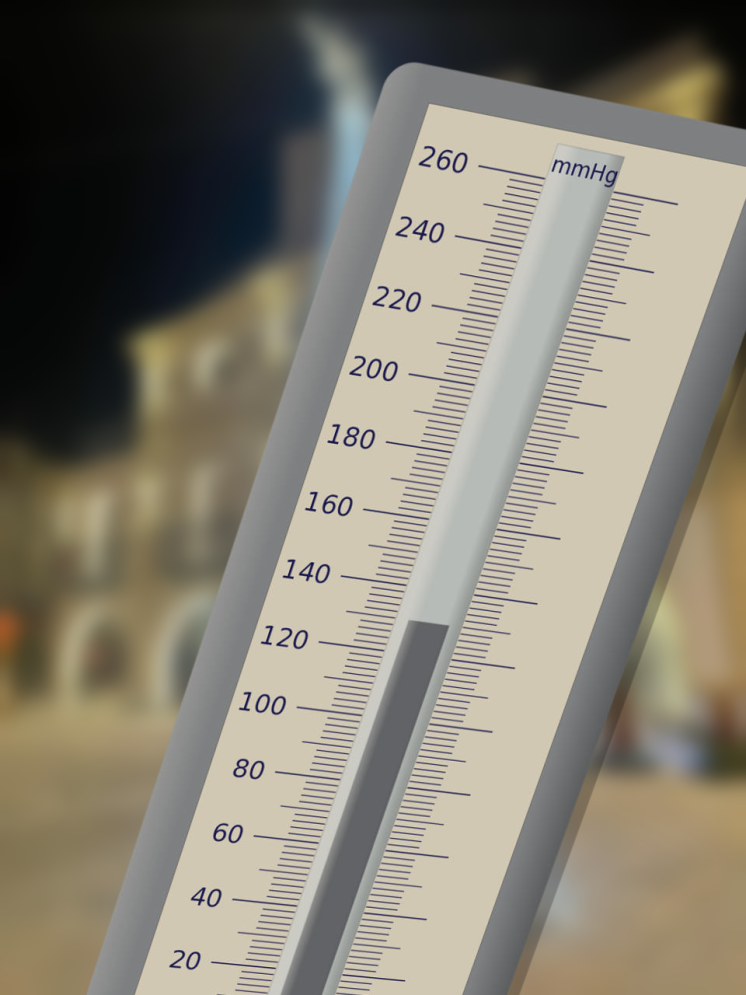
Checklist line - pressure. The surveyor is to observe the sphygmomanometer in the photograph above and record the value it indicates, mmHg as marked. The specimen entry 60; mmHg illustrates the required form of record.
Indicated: 130; mmHg
